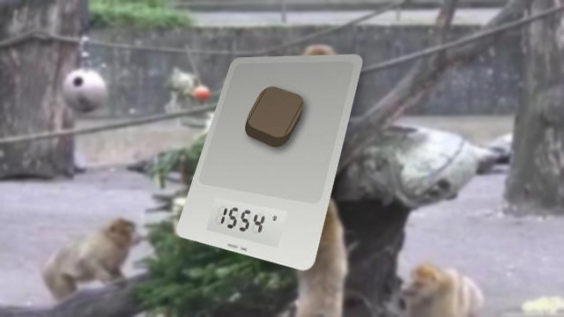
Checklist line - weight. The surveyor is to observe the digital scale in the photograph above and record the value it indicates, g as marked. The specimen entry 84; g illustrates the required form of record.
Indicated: 1554; g
